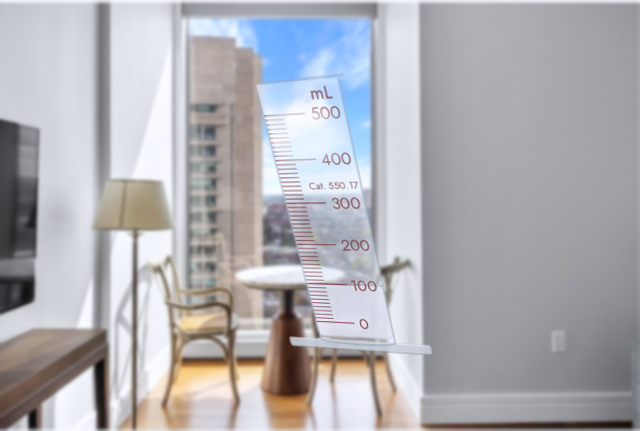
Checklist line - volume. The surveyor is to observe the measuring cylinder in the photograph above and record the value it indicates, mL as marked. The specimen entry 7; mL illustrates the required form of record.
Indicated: 100; mL
